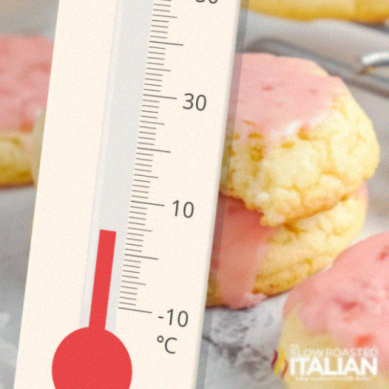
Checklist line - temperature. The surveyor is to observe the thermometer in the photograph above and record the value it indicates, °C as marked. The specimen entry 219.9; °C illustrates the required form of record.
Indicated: 4; °C
